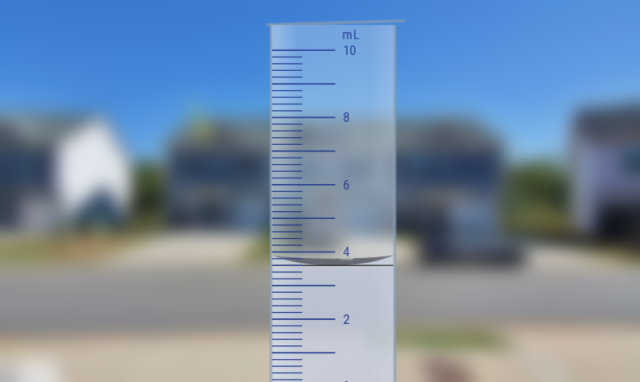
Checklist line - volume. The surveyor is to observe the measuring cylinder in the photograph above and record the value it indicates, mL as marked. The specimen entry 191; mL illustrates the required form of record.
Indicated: 3.6; mL
